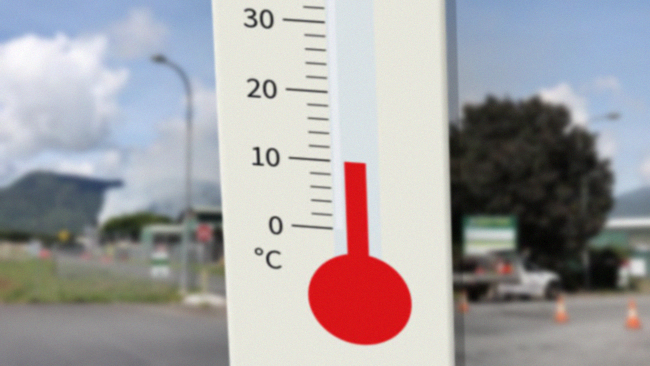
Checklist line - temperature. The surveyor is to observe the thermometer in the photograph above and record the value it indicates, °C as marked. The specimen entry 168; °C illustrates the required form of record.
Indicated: 10; °C
